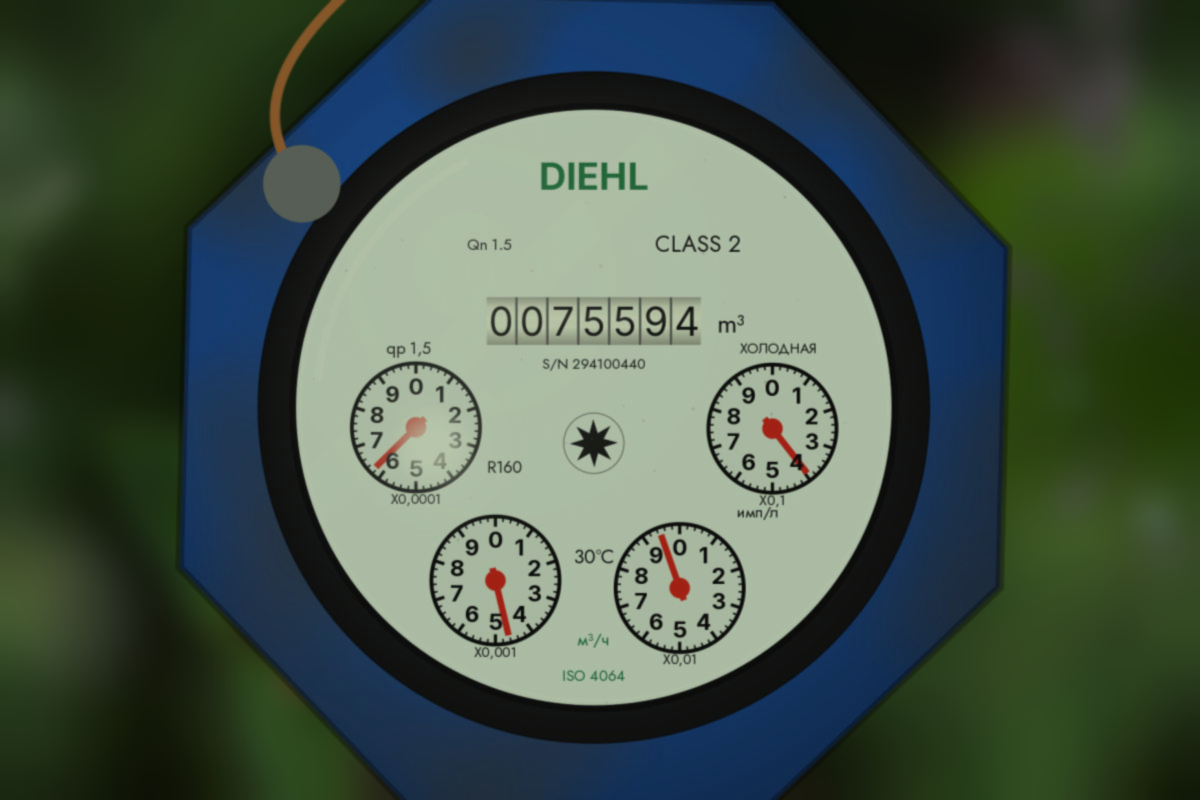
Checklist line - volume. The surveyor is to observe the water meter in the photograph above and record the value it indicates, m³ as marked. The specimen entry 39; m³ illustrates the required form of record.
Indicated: 75594.3946; m³
